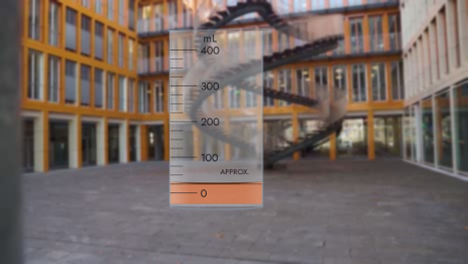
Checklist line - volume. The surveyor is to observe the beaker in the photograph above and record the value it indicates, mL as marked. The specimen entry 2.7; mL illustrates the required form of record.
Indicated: 25; mL
